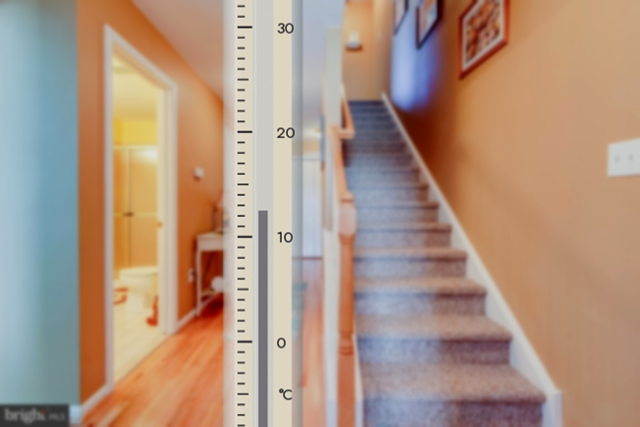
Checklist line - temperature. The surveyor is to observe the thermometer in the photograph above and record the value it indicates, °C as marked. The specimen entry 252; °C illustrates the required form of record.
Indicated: 12.5; °C
